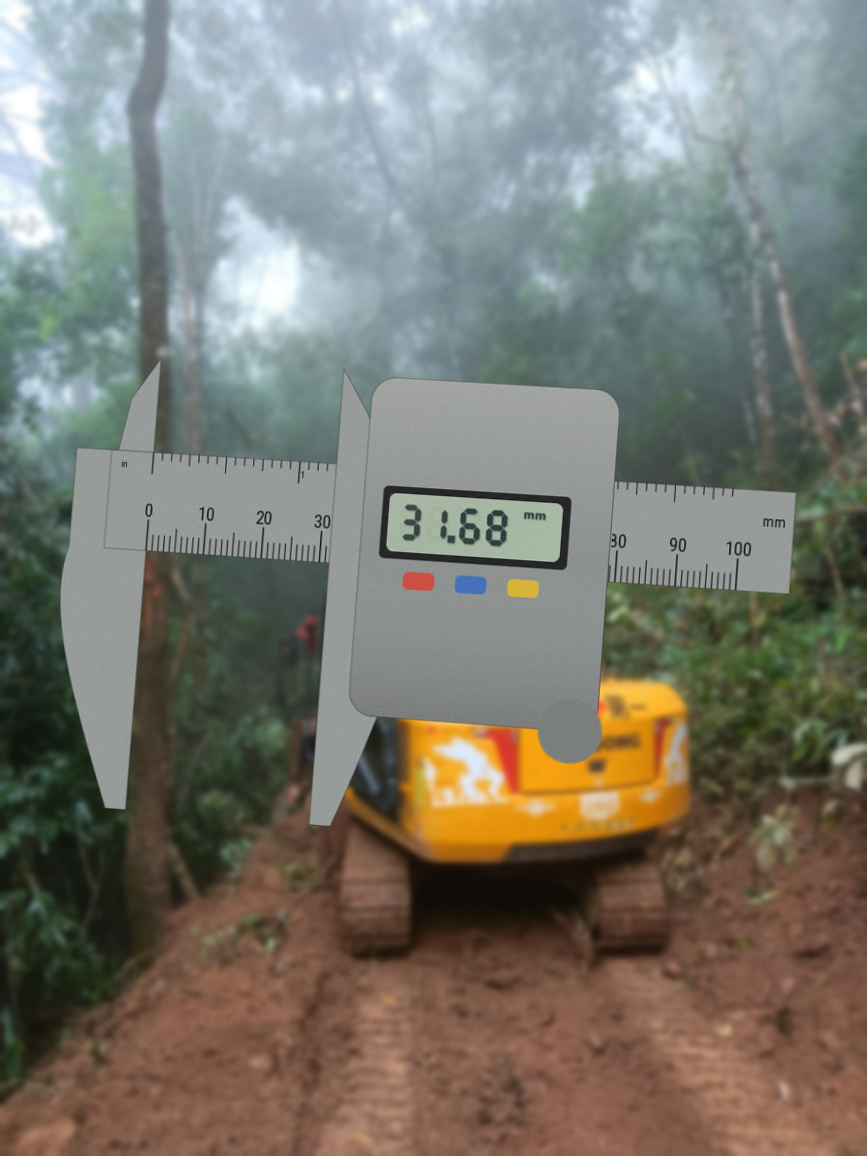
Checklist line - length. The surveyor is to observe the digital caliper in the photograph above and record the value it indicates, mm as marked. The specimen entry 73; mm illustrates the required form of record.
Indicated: 31.68; mm
